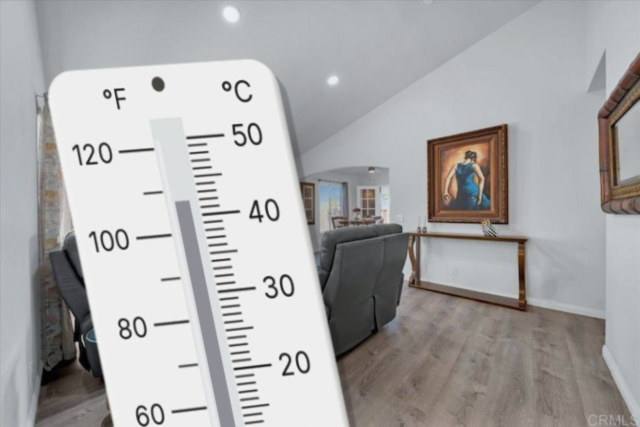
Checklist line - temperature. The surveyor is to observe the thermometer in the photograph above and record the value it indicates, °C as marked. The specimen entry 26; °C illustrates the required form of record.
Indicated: 42; °C
